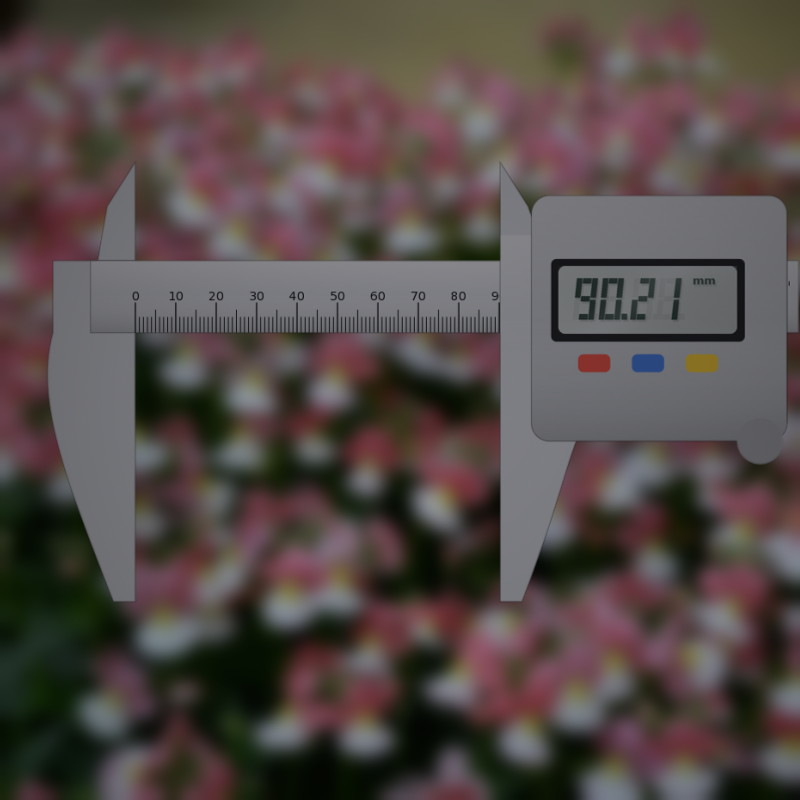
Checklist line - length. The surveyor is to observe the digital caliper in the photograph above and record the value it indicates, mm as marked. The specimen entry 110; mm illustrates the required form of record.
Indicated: 90.21; mm
